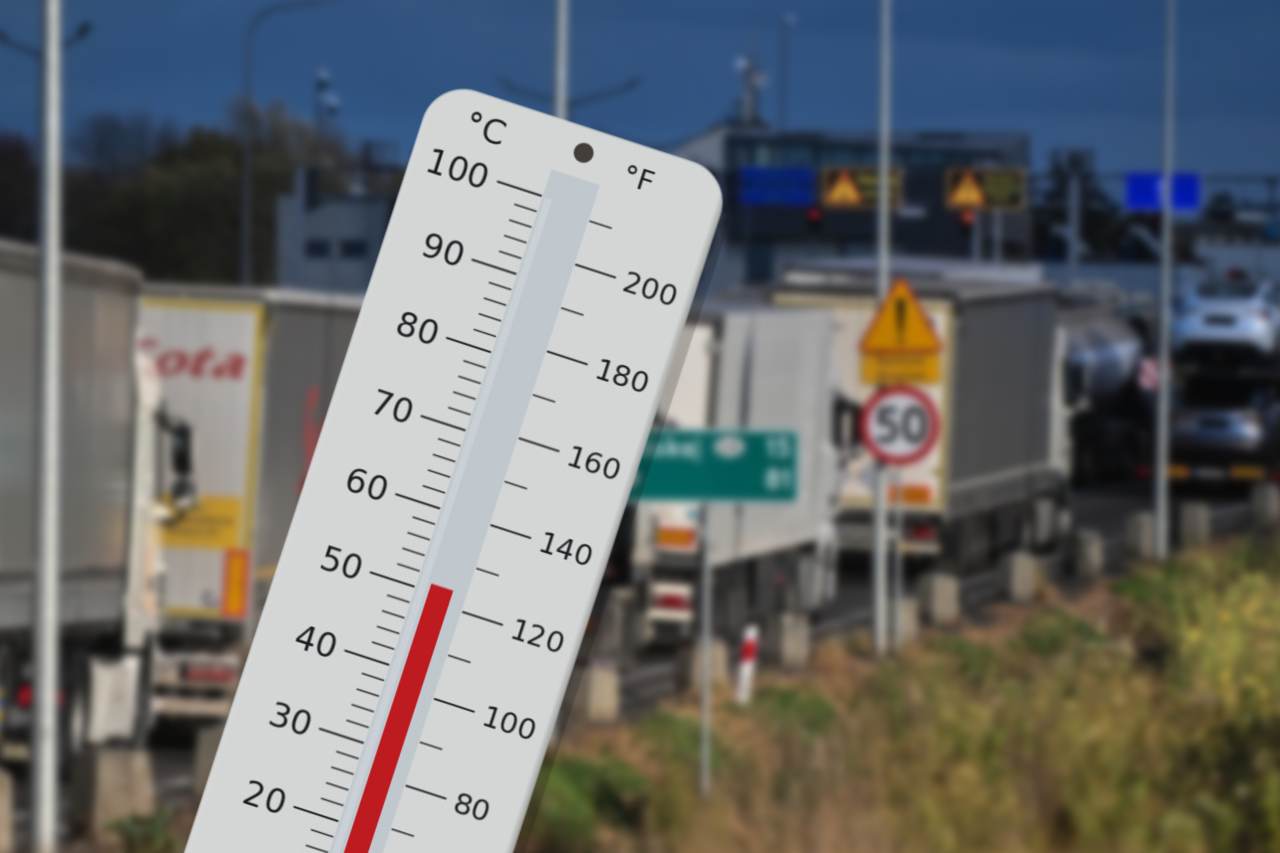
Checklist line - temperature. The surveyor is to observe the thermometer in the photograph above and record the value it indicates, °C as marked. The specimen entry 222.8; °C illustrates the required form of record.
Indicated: 51; °C
